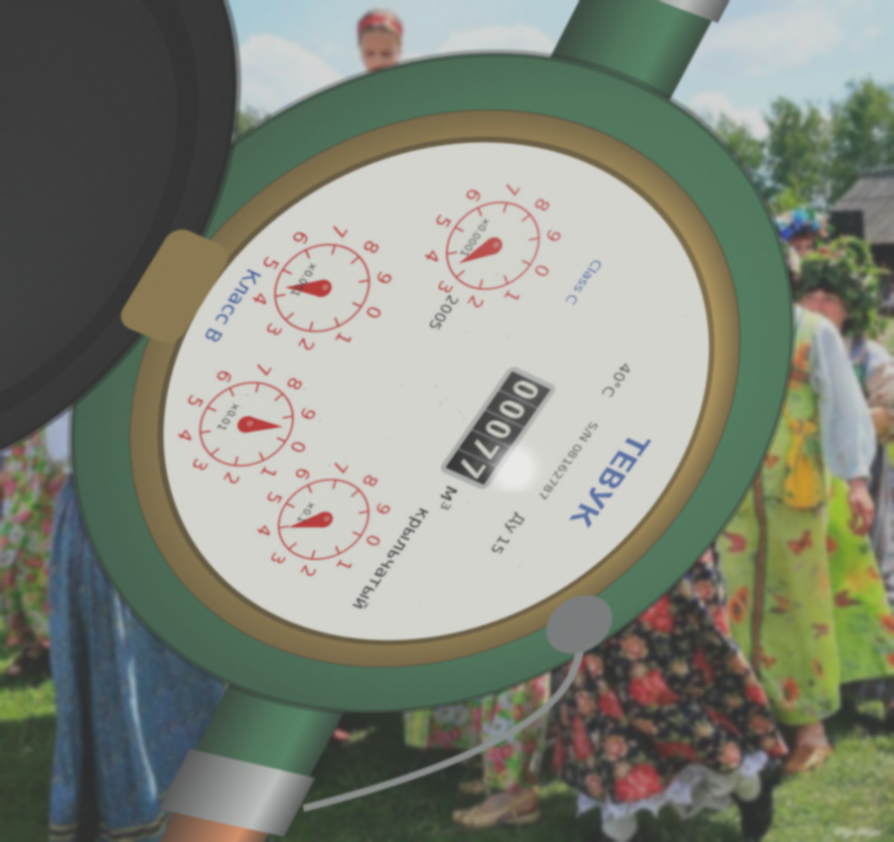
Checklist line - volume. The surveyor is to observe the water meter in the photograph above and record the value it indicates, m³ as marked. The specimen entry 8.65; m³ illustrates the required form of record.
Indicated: 77.3943; m³
